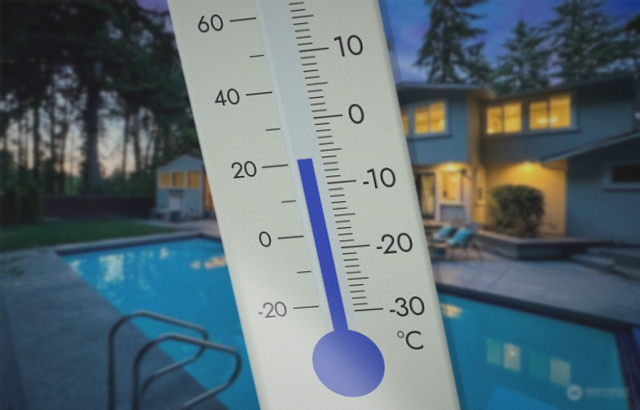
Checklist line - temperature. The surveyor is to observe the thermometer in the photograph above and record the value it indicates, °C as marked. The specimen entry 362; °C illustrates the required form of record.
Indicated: -6; °C
